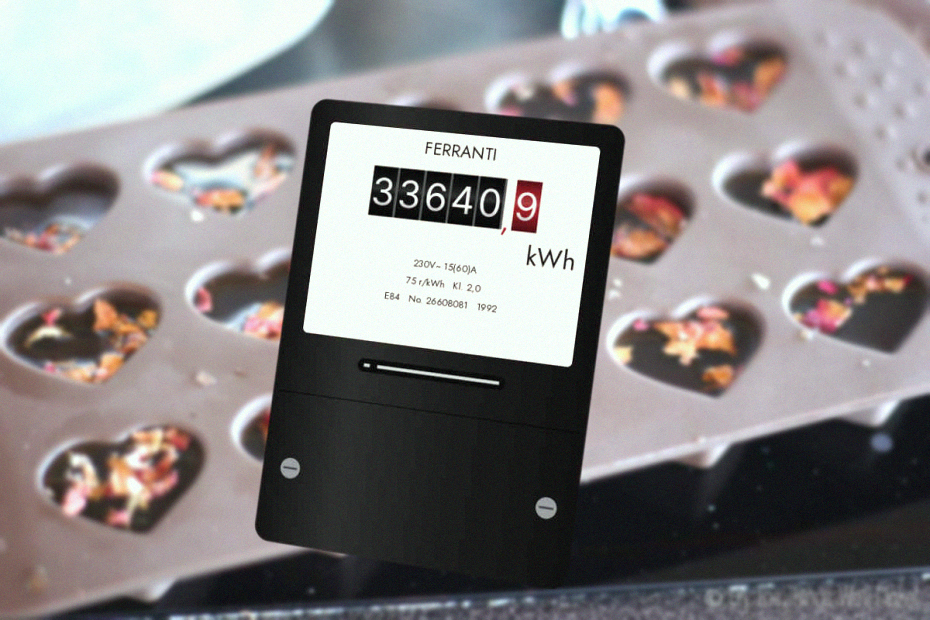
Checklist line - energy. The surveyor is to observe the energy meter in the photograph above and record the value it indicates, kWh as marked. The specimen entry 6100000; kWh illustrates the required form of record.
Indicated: 33640.9; kWh
